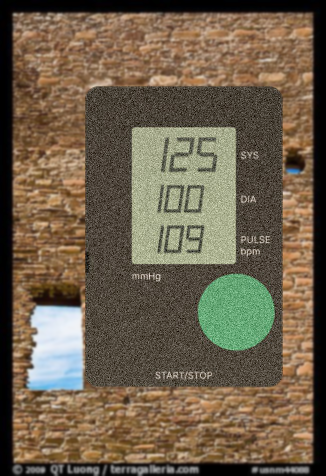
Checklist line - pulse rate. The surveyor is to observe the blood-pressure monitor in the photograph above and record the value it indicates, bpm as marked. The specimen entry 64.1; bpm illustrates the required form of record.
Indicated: 109; bpm
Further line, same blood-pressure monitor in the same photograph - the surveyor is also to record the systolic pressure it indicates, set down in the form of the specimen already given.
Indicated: 125; mmHg
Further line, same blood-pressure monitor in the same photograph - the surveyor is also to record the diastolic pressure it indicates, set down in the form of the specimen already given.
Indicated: 100; mmHg
